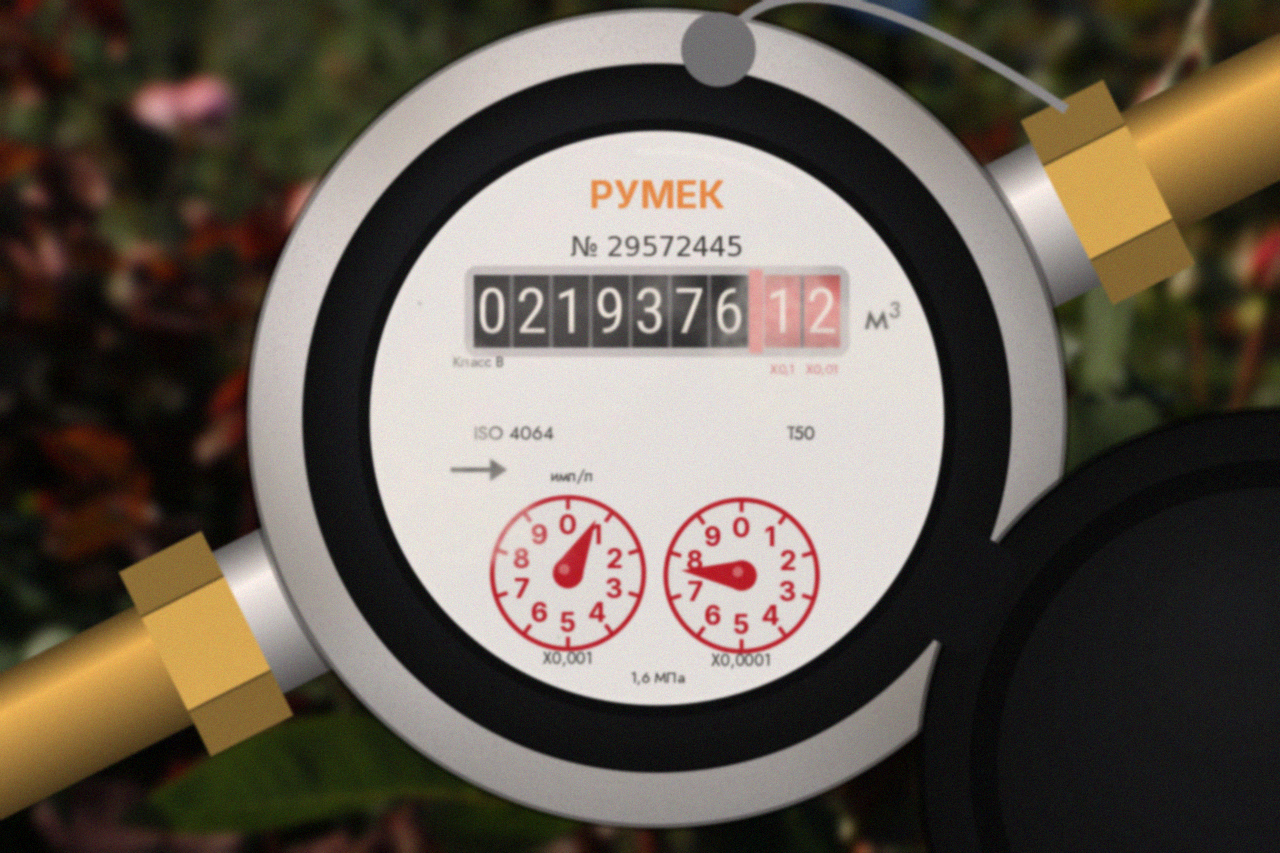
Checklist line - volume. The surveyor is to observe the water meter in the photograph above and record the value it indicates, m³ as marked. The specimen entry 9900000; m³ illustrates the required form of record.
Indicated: 219376.1207; m³
